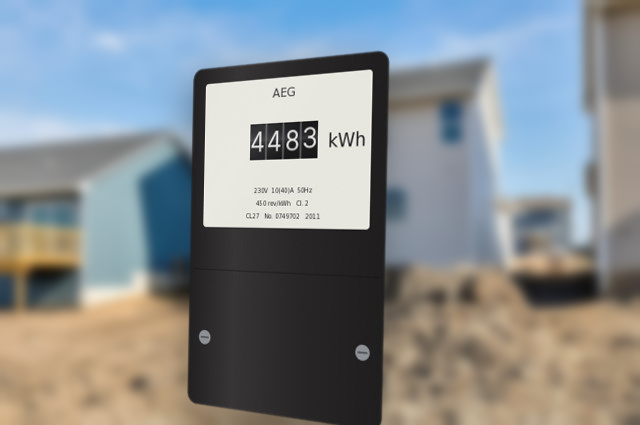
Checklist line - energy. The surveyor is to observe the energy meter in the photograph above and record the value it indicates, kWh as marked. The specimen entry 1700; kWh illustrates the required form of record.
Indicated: 4483; kWh
